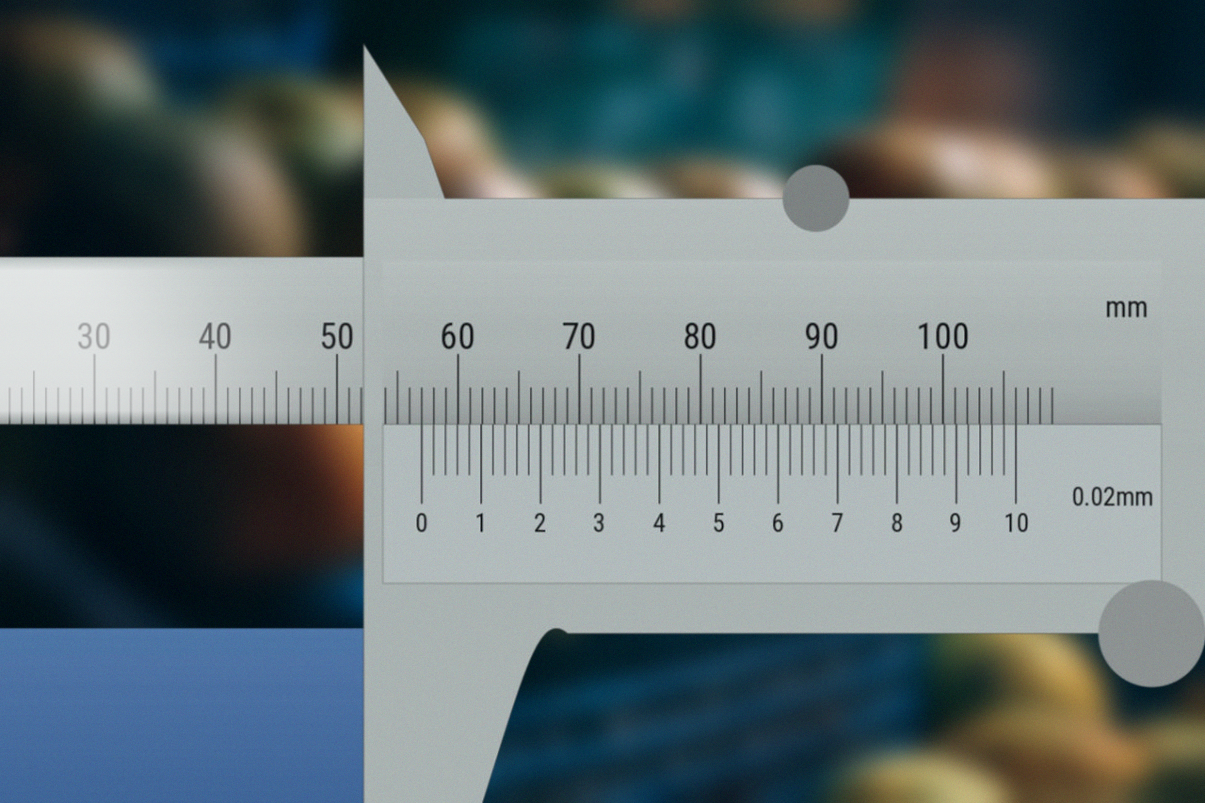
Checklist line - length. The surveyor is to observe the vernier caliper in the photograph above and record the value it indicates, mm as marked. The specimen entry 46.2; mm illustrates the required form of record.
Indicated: 57.0; mm
